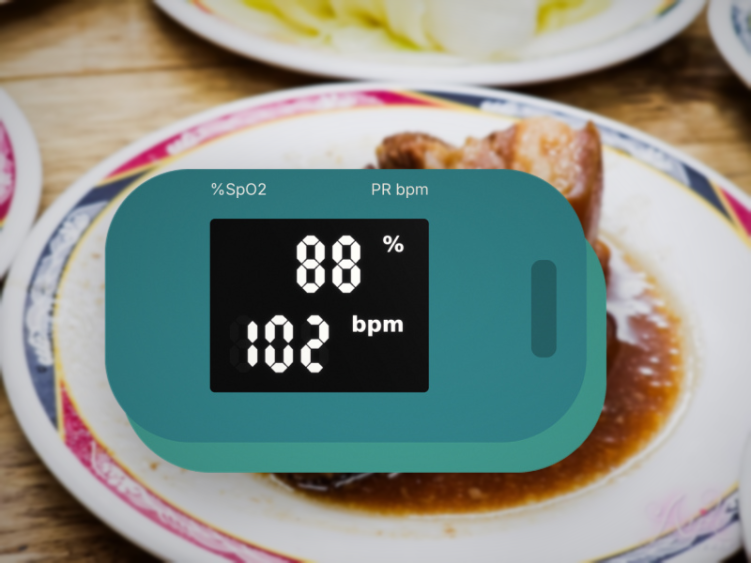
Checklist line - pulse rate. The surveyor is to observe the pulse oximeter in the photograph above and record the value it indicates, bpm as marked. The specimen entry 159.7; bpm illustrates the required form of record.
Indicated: 102; bpm
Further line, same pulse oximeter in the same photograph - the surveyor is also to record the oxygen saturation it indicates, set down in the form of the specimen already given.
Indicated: 88; %
